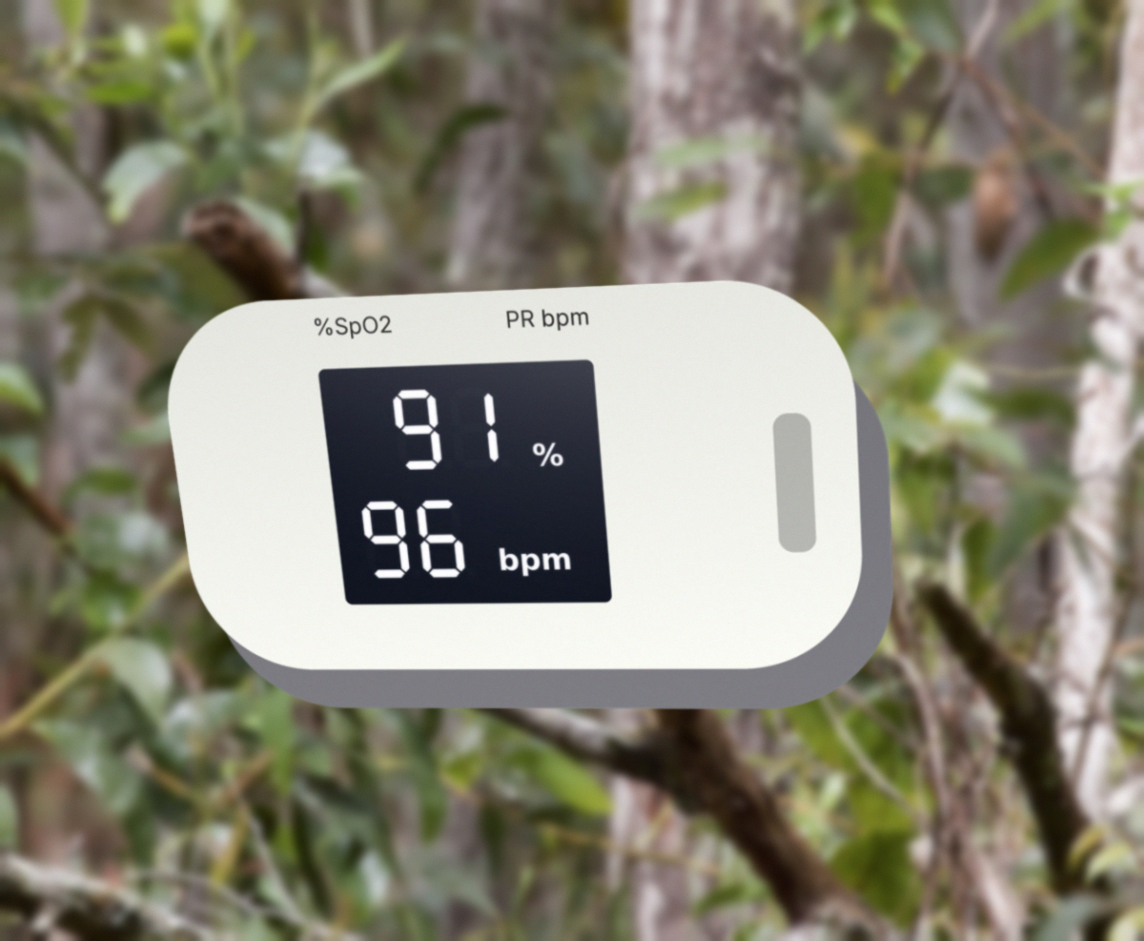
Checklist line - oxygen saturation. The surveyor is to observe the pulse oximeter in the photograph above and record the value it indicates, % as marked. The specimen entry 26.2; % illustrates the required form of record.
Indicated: 91; %
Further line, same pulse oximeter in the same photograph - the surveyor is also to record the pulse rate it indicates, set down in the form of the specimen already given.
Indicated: 96; bpm
